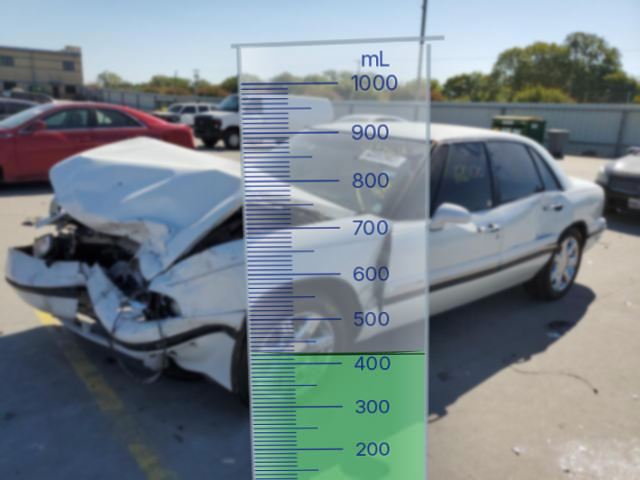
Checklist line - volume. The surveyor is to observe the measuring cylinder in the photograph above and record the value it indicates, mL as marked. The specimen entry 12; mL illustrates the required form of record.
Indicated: 420; mL
